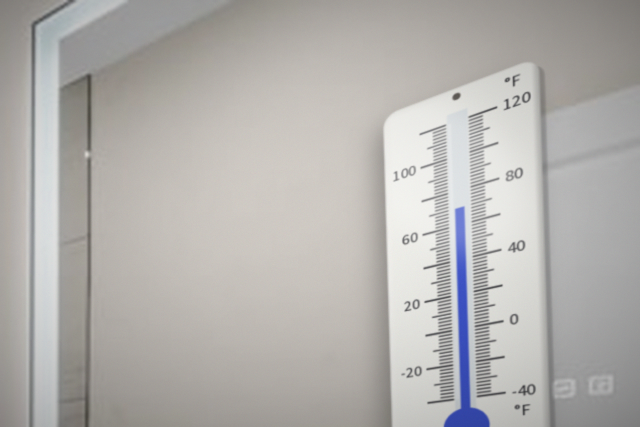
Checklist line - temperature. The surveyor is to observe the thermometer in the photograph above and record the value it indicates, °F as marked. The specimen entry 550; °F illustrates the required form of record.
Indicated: 70; °F
